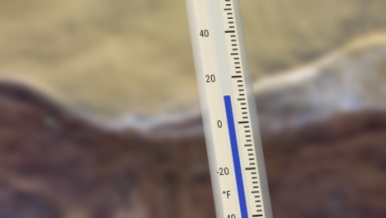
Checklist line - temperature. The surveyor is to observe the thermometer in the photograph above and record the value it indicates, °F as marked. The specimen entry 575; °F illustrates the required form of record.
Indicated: 12; °F
